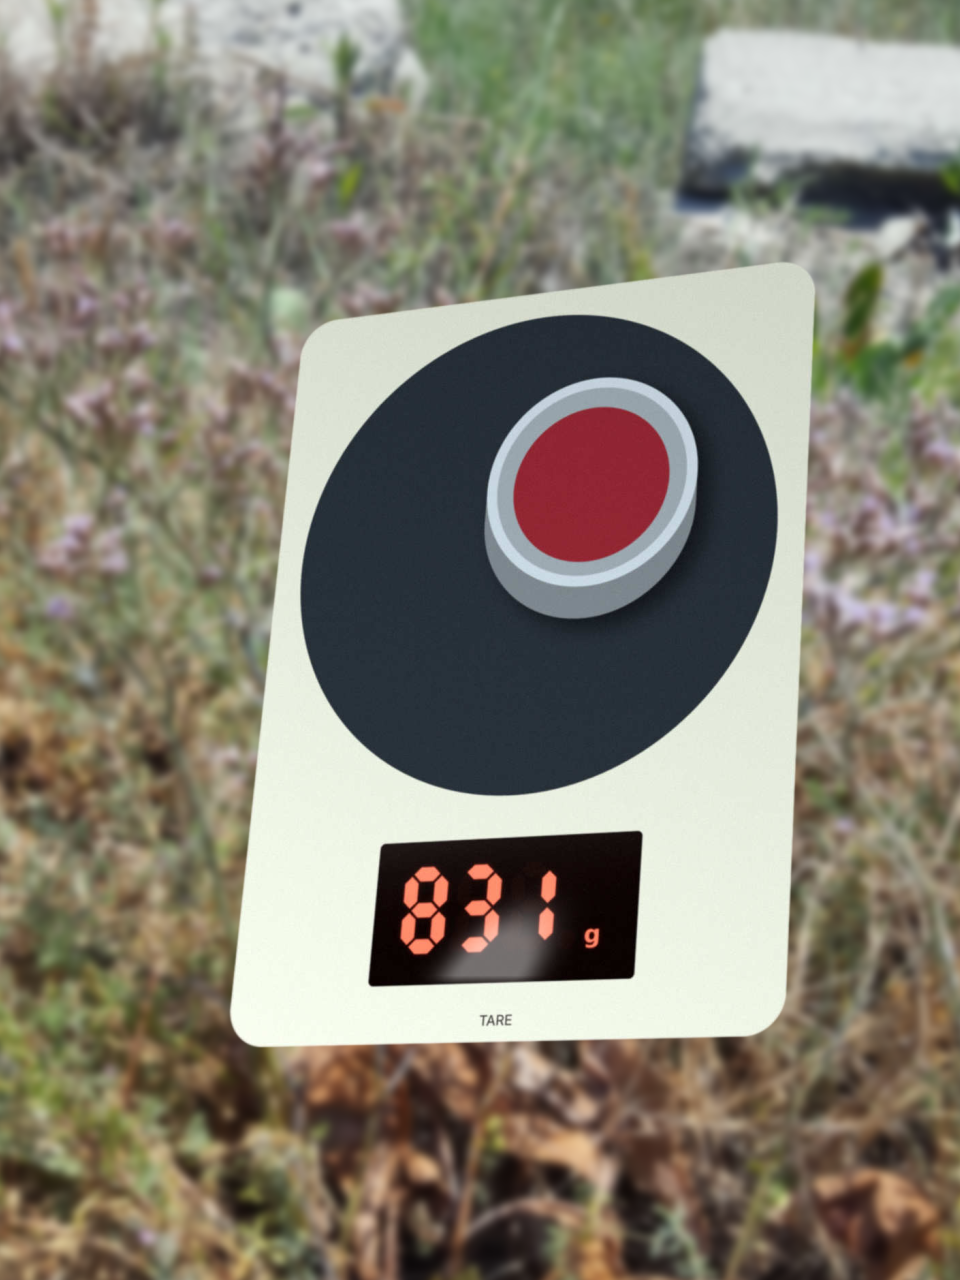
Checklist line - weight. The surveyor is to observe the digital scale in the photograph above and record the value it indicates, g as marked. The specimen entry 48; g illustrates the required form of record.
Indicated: 831; g
